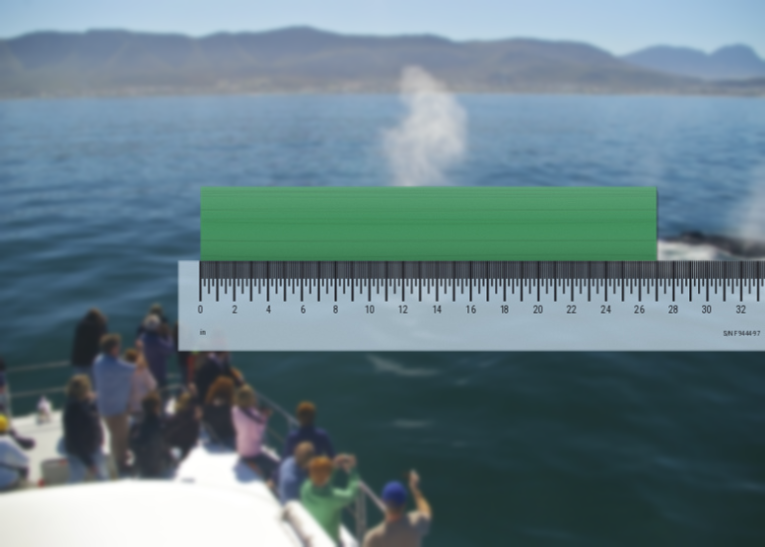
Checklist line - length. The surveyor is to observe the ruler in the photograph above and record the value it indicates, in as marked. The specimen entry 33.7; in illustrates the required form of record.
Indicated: 27; in
